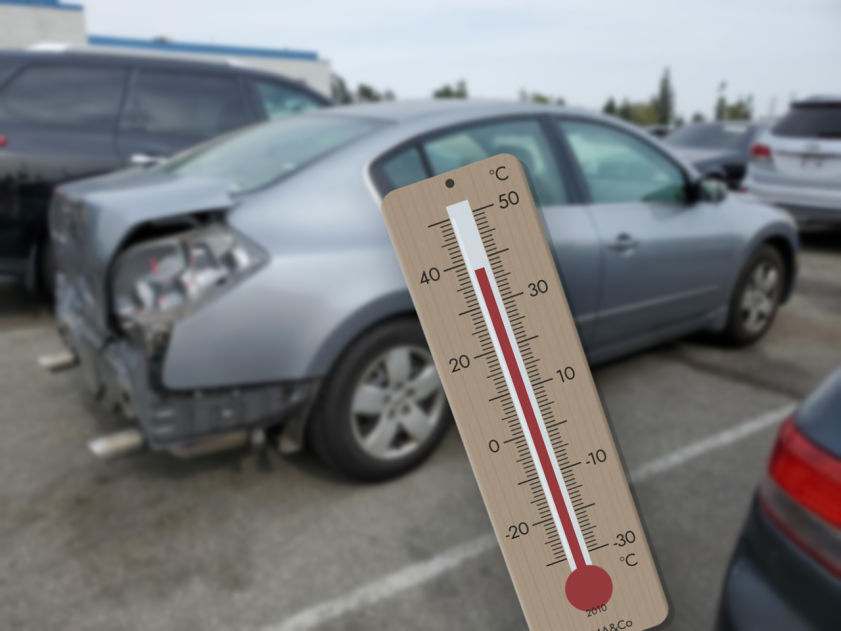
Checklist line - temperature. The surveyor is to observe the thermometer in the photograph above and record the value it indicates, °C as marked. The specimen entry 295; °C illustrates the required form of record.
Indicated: 38; °C
